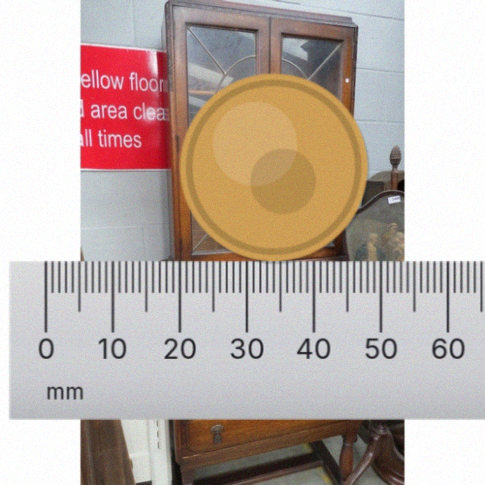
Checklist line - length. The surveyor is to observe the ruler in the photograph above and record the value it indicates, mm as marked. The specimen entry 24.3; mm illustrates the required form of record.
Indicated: 28; mm
